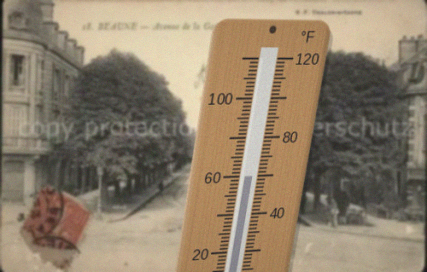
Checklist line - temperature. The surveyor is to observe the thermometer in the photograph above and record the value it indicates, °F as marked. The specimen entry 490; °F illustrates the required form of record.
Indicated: 60; °F
